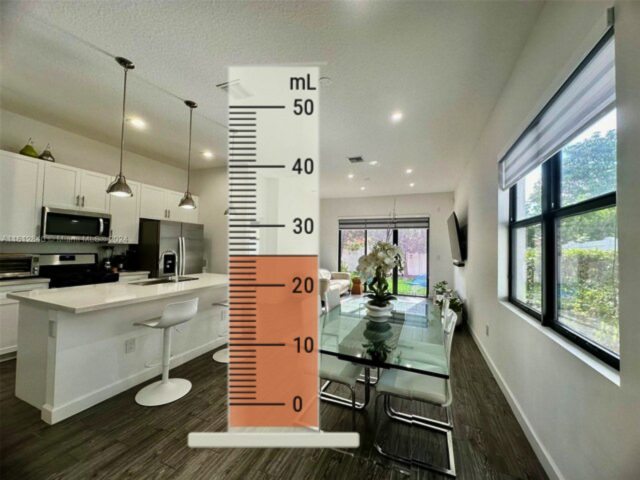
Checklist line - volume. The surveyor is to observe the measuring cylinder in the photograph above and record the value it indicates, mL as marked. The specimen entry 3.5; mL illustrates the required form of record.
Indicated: 25; mL
